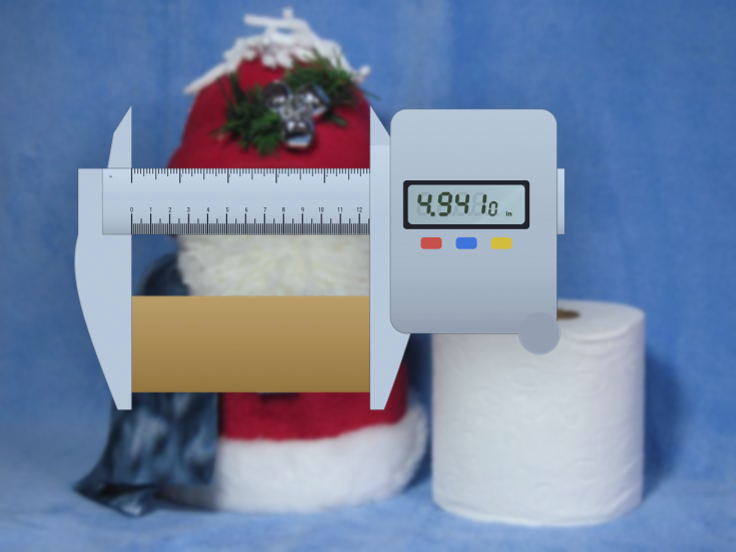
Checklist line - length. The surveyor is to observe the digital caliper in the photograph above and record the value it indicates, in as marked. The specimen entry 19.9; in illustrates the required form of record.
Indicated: 4.9410; in
